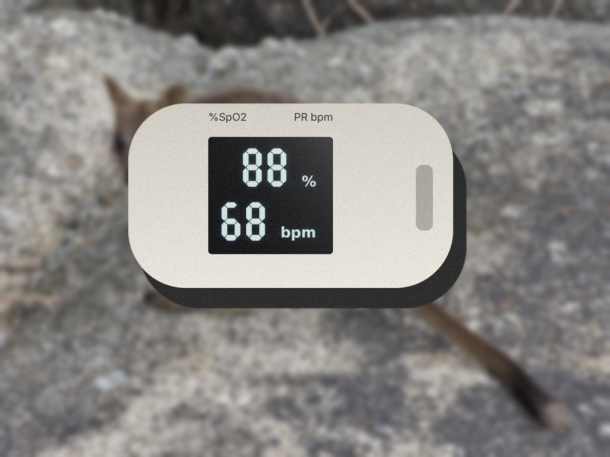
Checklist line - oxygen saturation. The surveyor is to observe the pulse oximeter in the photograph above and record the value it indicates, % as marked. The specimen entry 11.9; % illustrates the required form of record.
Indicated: 88; %
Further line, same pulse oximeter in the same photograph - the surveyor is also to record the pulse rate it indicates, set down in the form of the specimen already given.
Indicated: 68; bpm
